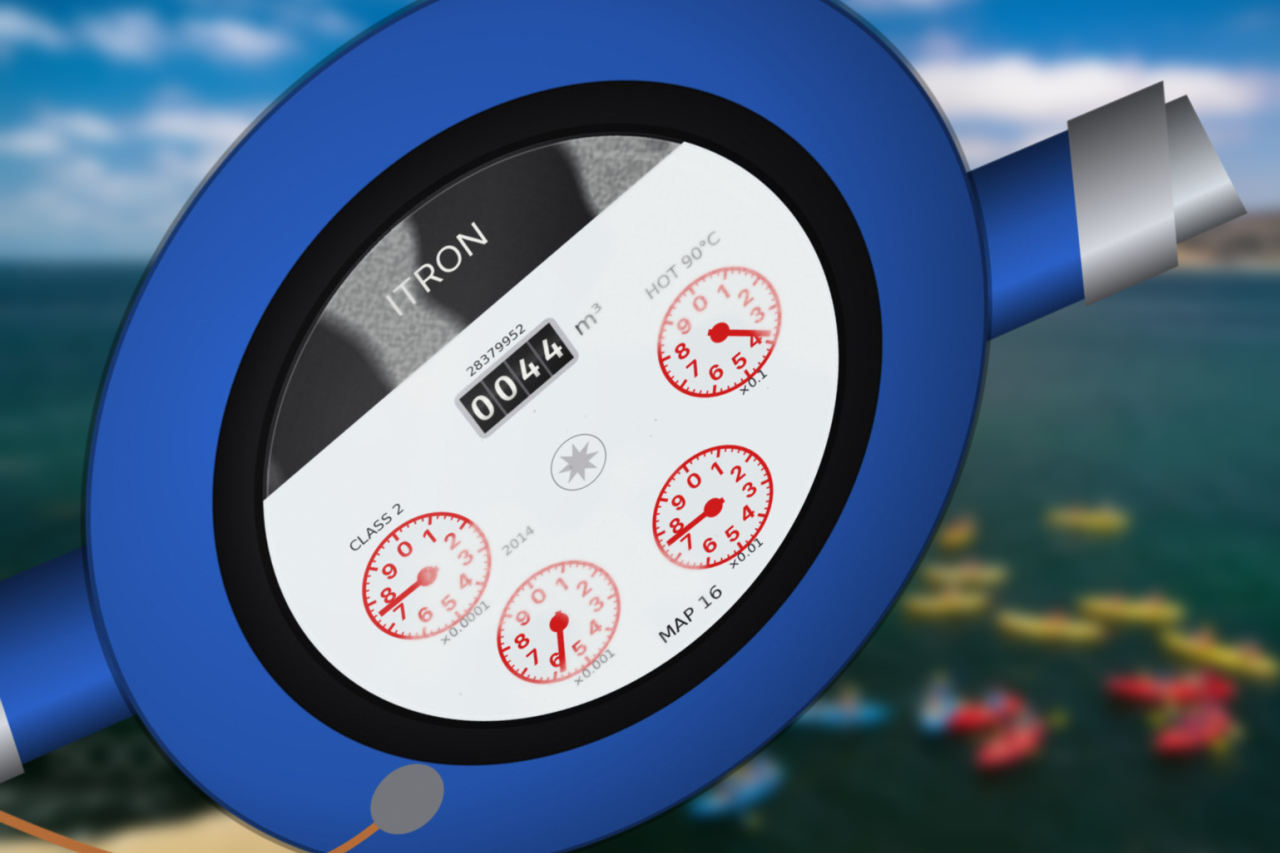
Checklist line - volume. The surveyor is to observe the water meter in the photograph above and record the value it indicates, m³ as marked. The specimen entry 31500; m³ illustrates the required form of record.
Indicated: 44.3757; m³
